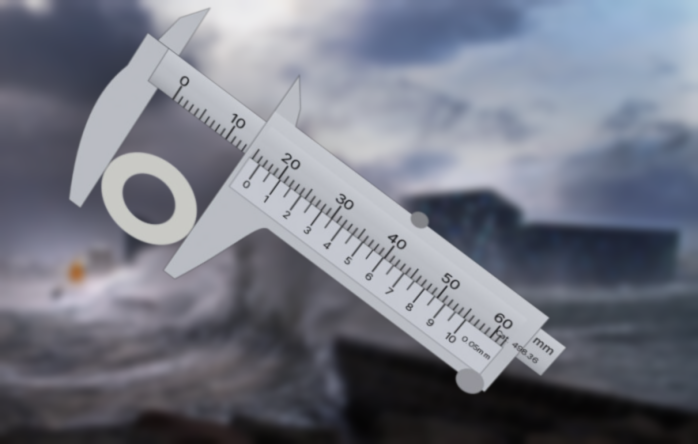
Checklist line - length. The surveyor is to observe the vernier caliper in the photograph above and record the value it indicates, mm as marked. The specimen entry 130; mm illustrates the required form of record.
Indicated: 16.4; mm
